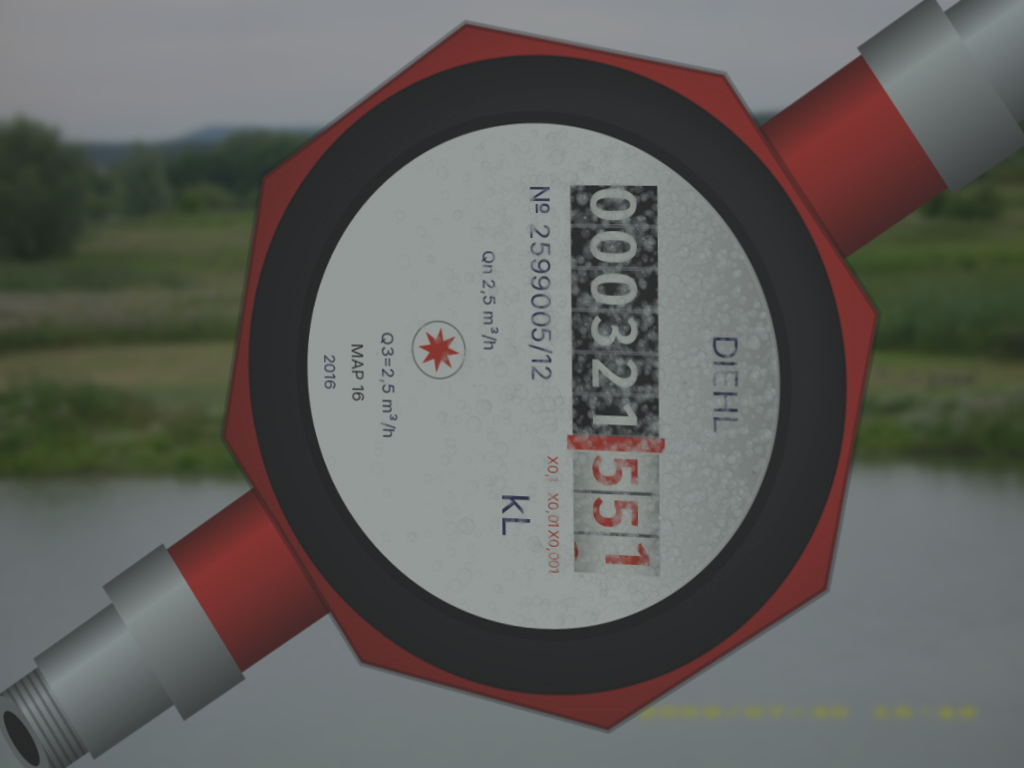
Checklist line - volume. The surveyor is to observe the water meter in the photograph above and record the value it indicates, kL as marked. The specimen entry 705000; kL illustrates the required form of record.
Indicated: 321.551; kL
